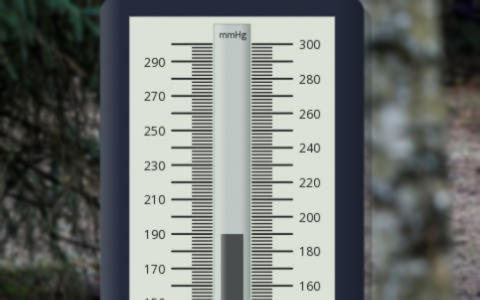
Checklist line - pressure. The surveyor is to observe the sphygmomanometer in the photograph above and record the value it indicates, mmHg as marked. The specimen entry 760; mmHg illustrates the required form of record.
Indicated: 190; mmHg
